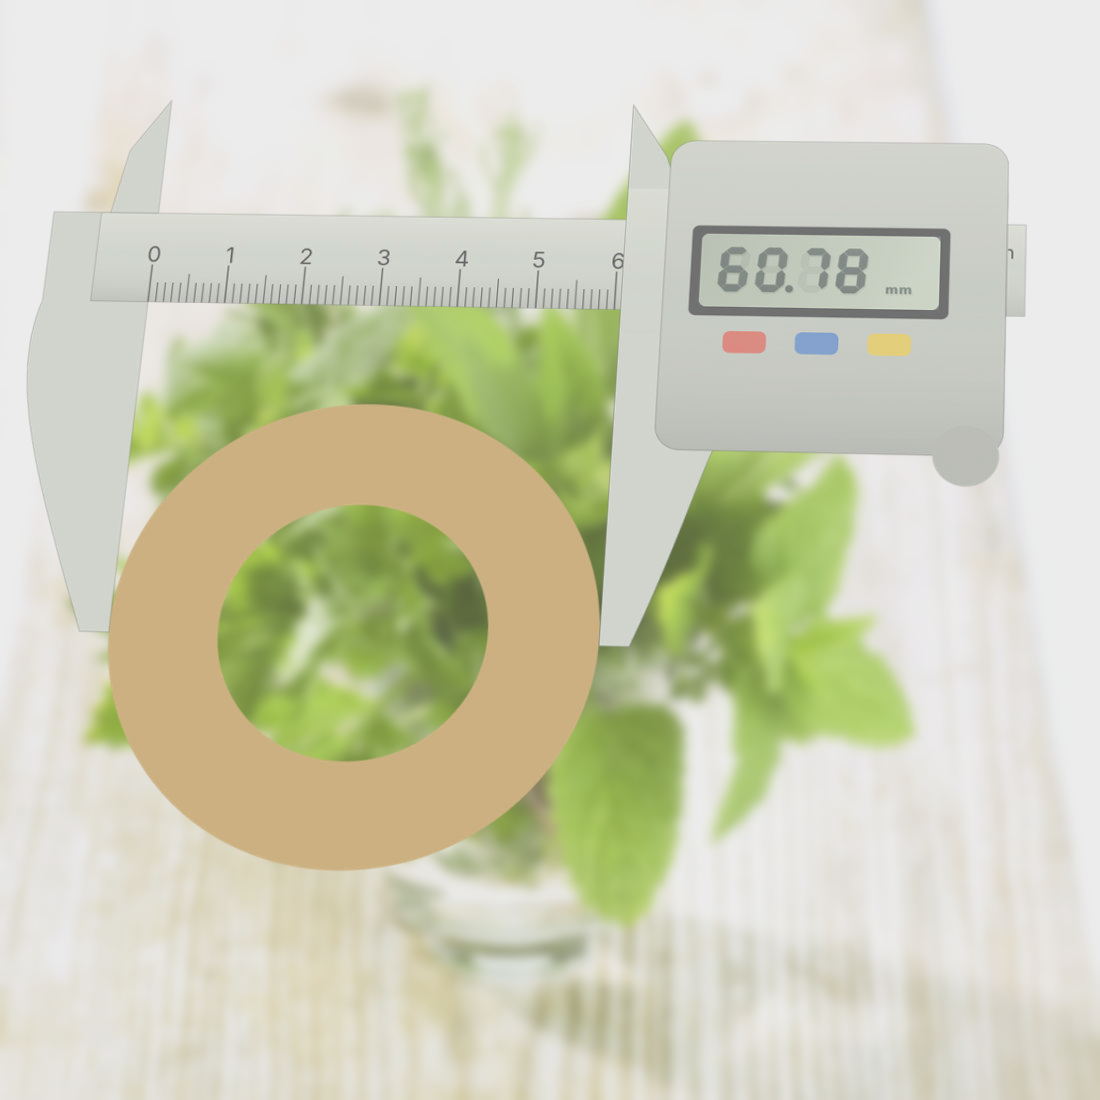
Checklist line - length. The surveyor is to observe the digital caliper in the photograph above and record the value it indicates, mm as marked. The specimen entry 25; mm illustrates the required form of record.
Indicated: 60.78; mm
